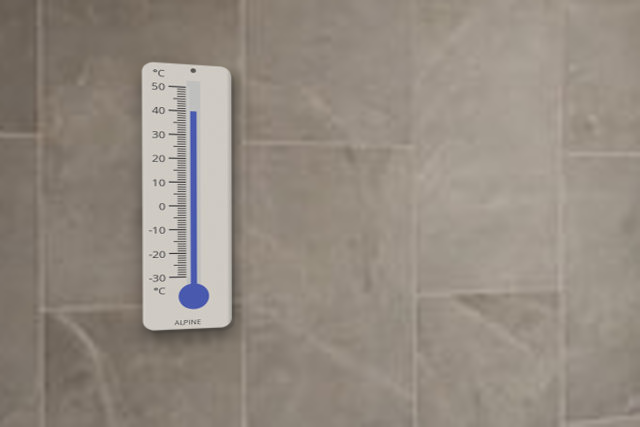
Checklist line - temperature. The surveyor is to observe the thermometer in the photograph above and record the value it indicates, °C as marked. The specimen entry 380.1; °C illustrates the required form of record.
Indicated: 40; °C
